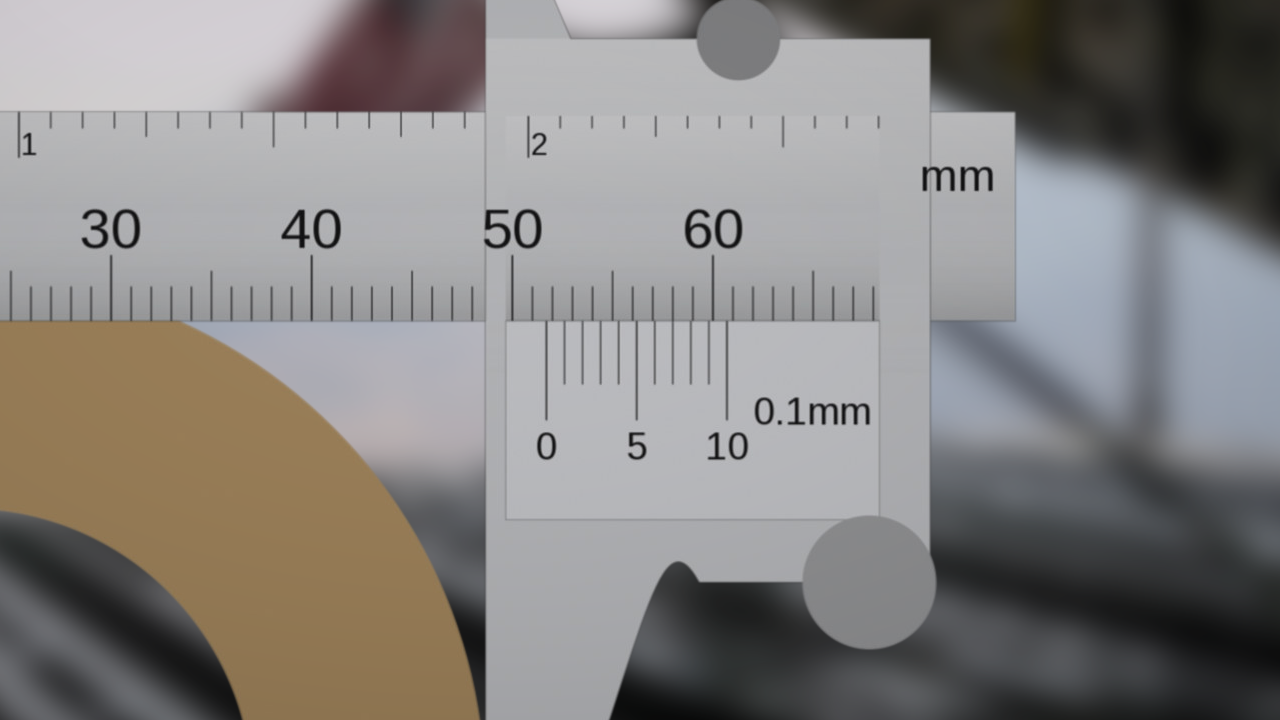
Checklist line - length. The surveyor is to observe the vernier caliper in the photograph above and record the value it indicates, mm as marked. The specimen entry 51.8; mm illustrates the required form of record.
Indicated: 51.7; mm
